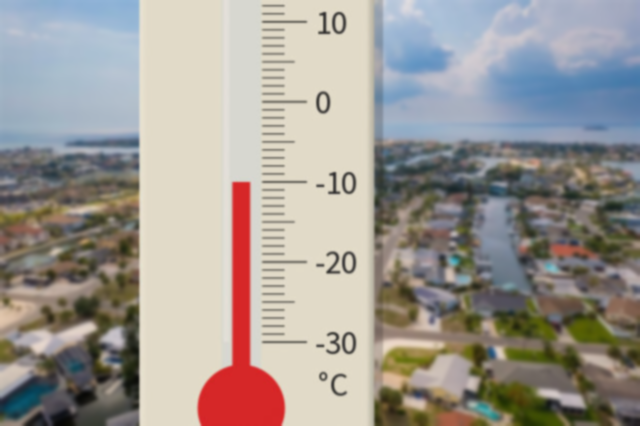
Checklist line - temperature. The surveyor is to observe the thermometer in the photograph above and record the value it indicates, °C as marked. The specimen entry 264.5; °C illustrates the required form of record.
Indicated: -10; °C
